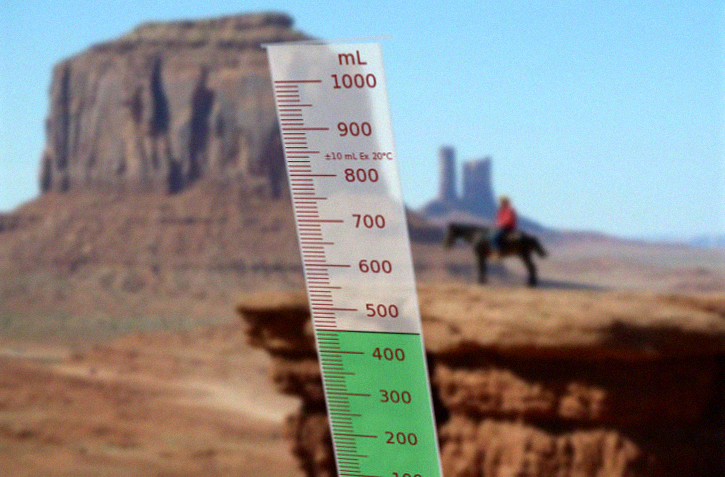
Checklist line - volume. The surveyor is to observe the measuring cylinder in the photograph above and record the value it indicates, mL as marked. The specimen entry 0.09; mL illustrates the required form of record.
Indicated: 450; mL
